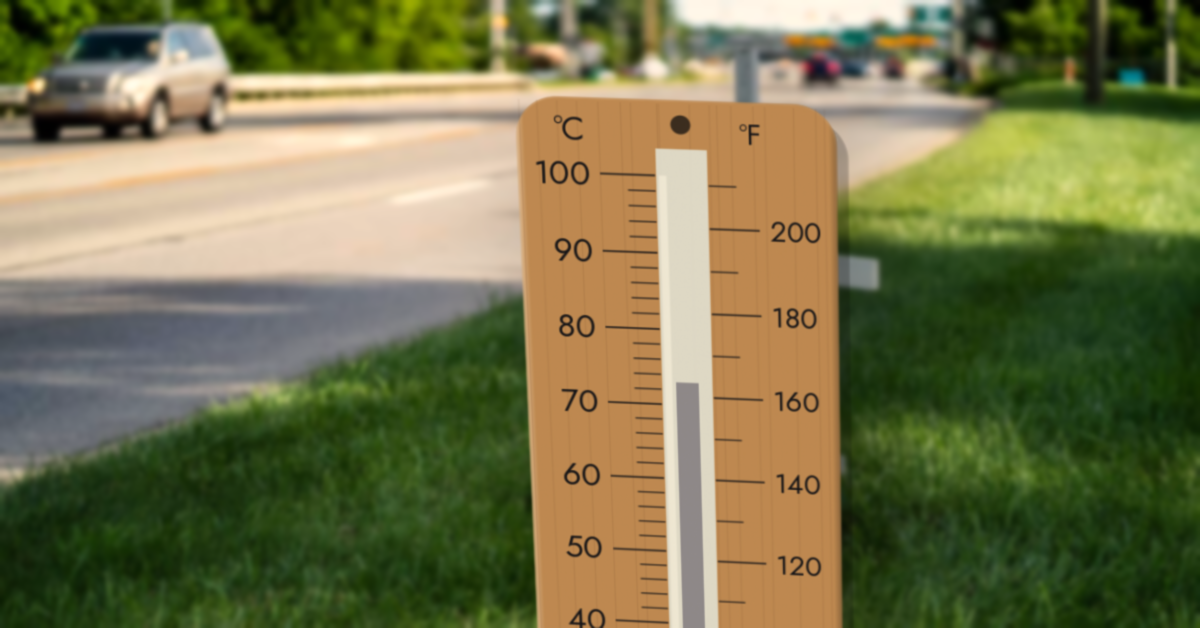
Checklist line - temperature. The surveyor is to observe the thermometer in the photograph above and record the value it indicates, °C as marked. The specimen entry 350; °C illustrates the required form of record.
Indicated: 73; °C
